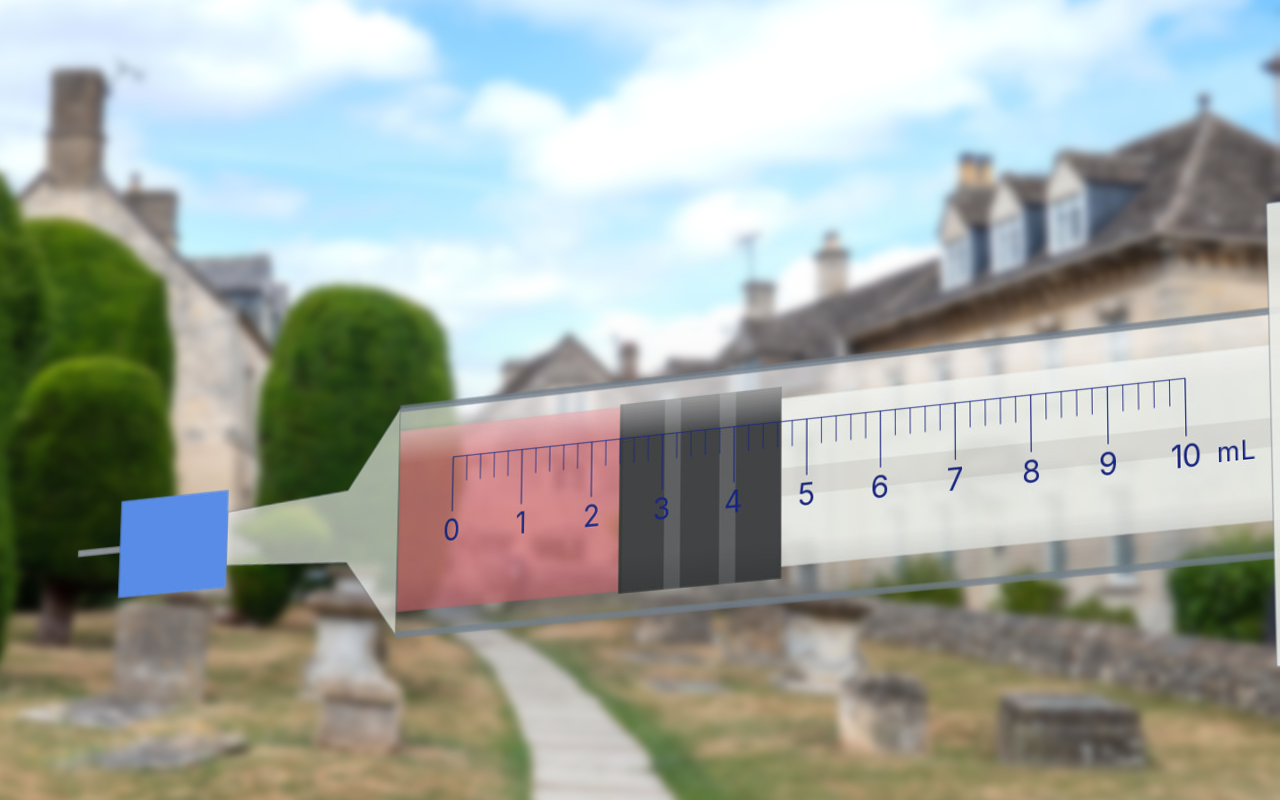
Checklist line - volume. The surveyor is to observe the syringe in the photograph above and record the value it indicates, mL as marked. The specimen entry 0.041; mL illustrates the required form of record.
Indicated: 2.4; mL
